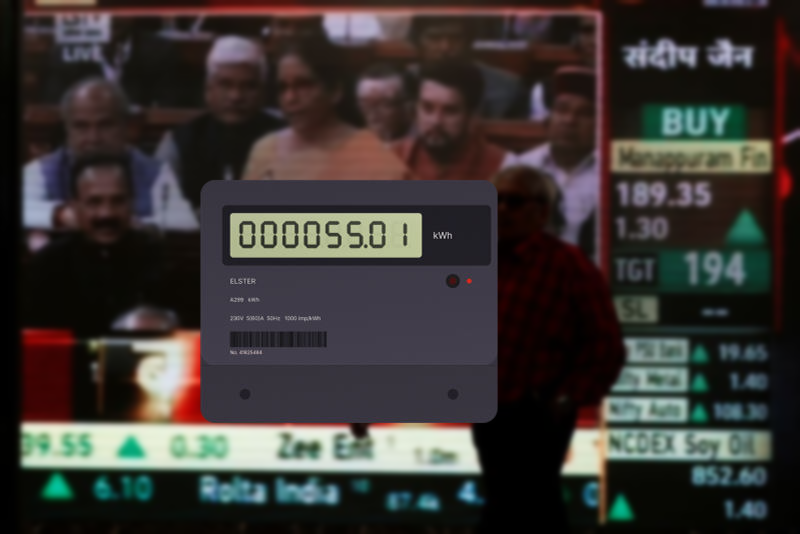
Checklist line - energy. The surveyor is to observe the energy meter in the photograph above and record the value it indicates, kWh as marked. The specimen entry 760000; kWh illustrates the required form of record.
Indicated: 55.01; kWh
